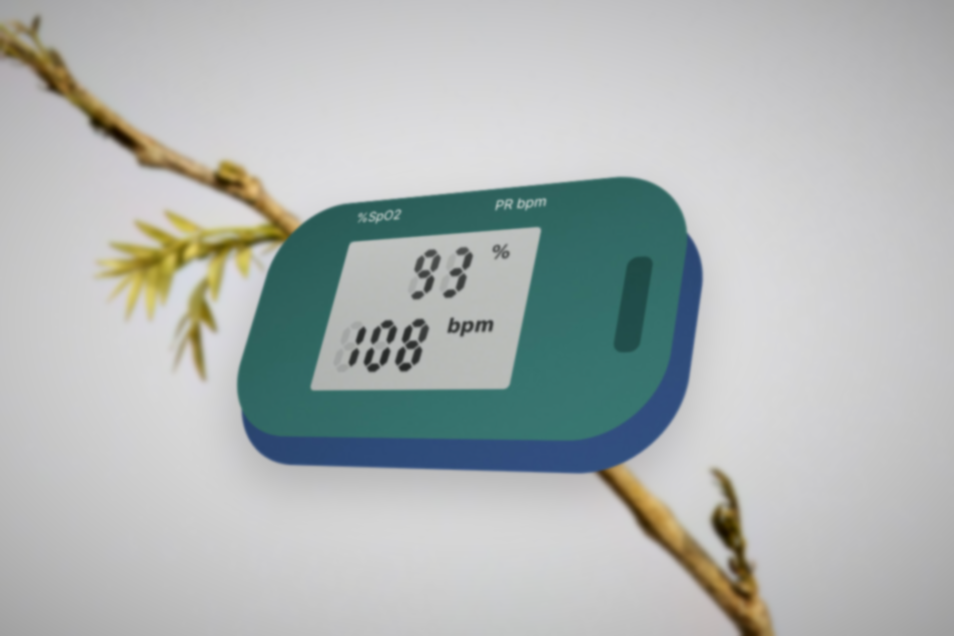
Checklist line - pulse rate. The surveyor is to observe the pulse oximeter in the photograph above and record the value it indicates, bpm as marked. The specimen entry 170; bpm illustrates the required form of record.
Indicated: 108; bpm
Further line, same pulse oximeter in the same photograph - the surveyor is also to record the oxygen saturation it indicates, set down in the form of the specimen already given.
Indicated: 93; %
